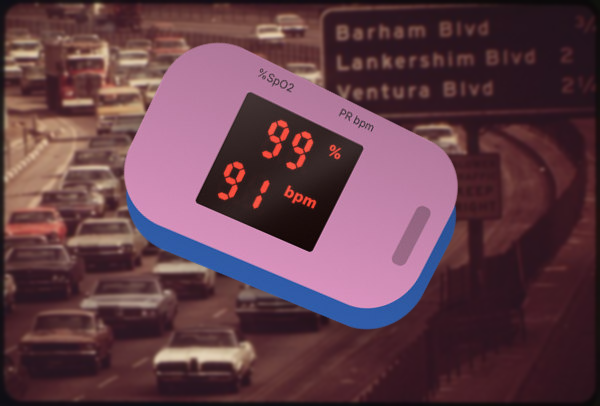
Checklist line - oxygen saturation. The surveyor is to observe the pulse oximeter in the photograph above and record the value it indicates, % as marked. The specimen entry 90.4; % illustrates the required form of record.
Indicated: 99; %
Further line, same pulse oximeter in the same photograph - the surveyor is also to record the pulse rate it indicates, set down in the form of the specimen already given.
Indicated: 91; bpm
